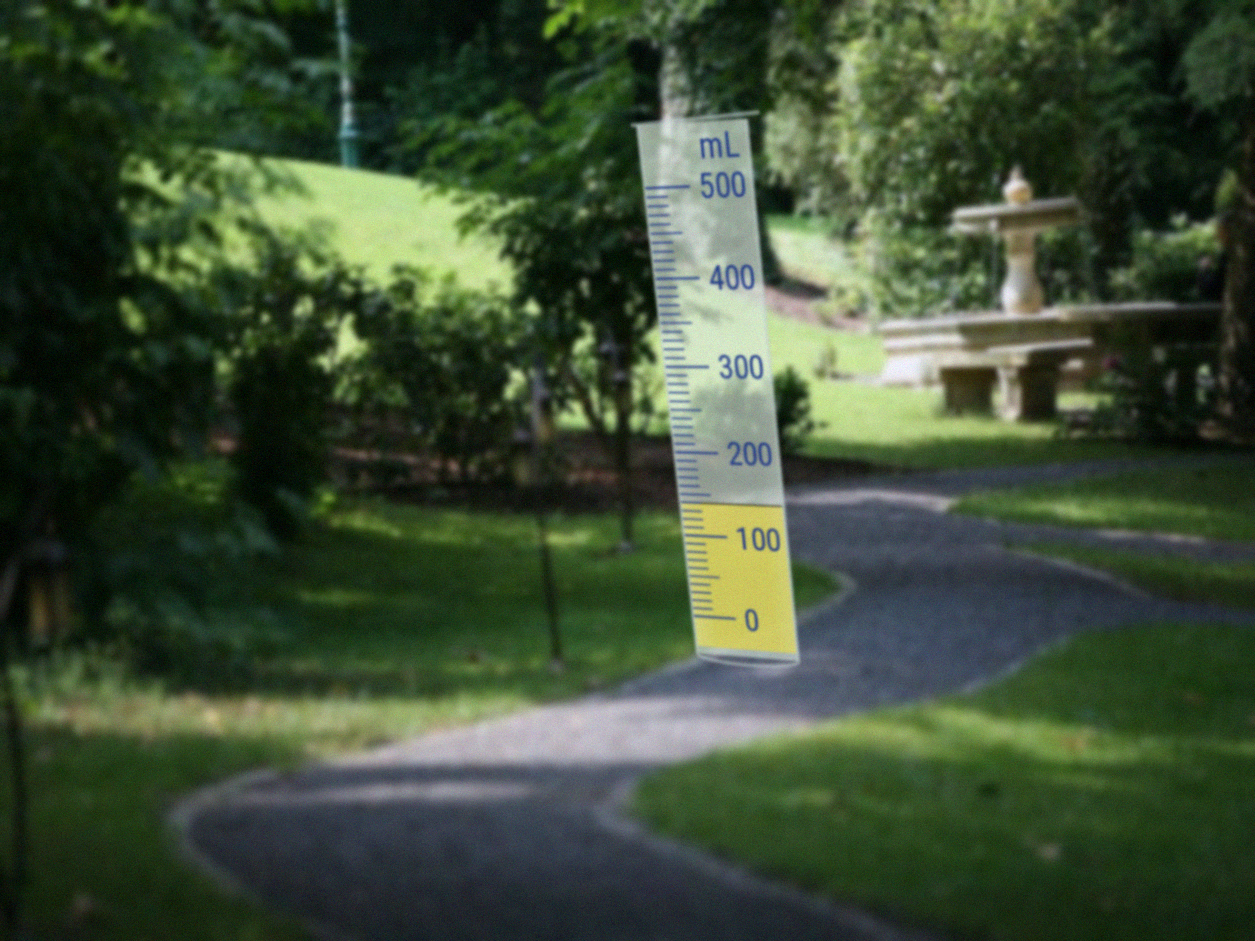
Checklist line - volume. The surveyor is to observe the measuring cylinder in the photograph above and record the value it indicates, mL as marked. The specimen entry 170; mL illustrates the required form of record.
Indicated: 140; mL
